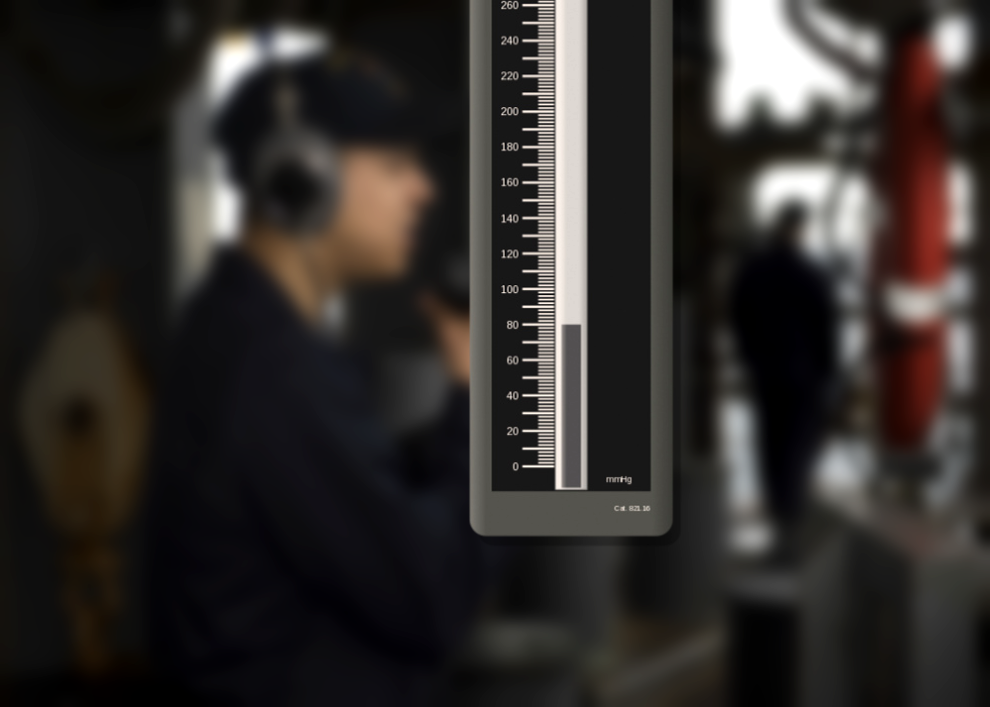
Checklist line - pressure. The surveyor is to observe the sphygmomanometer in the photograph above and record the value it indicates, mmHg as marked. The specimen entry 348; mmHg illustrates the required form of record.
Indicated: 80; mmHg
